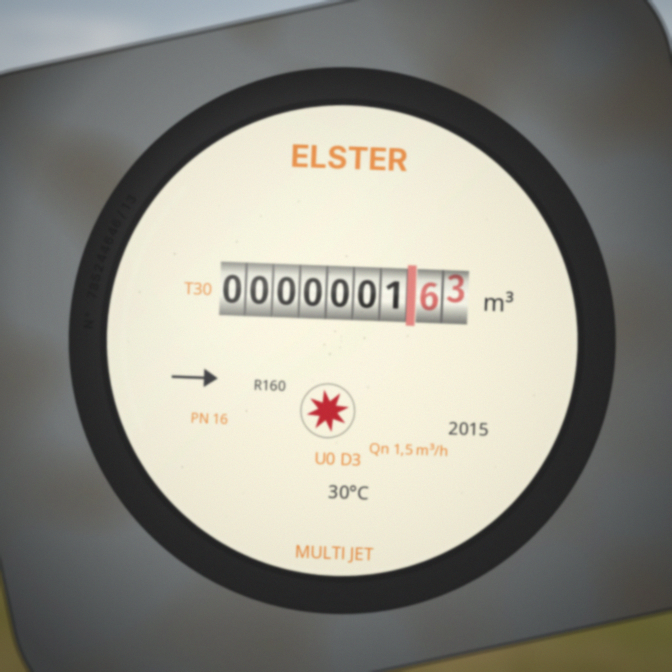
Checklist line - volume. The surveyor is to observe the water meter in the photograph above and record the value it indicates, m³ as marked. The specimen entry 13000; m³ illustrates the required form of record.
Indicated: 1.63; m³
